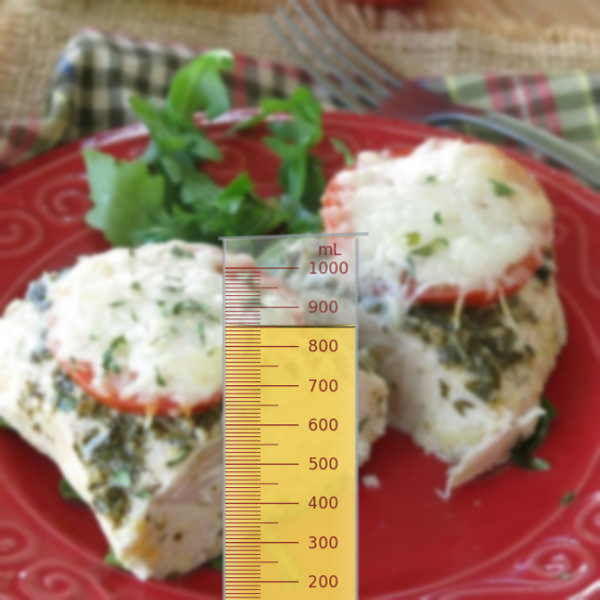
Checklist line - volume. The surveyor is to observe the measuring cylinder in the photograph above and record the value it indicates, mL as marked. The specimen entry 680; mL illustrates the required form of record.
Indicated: 850; mL
